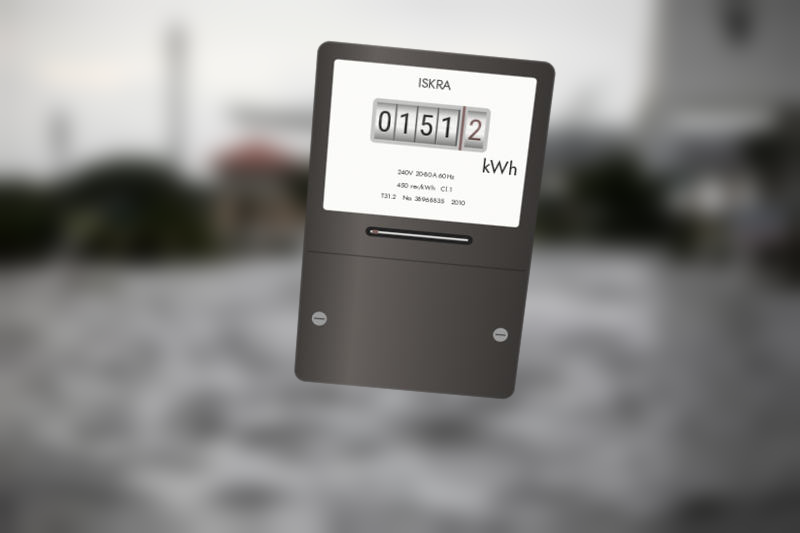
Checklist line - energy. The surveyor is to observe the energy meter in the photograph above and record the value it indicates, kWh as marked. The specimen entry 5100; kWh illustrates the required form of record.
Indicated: 151.2; kWh
